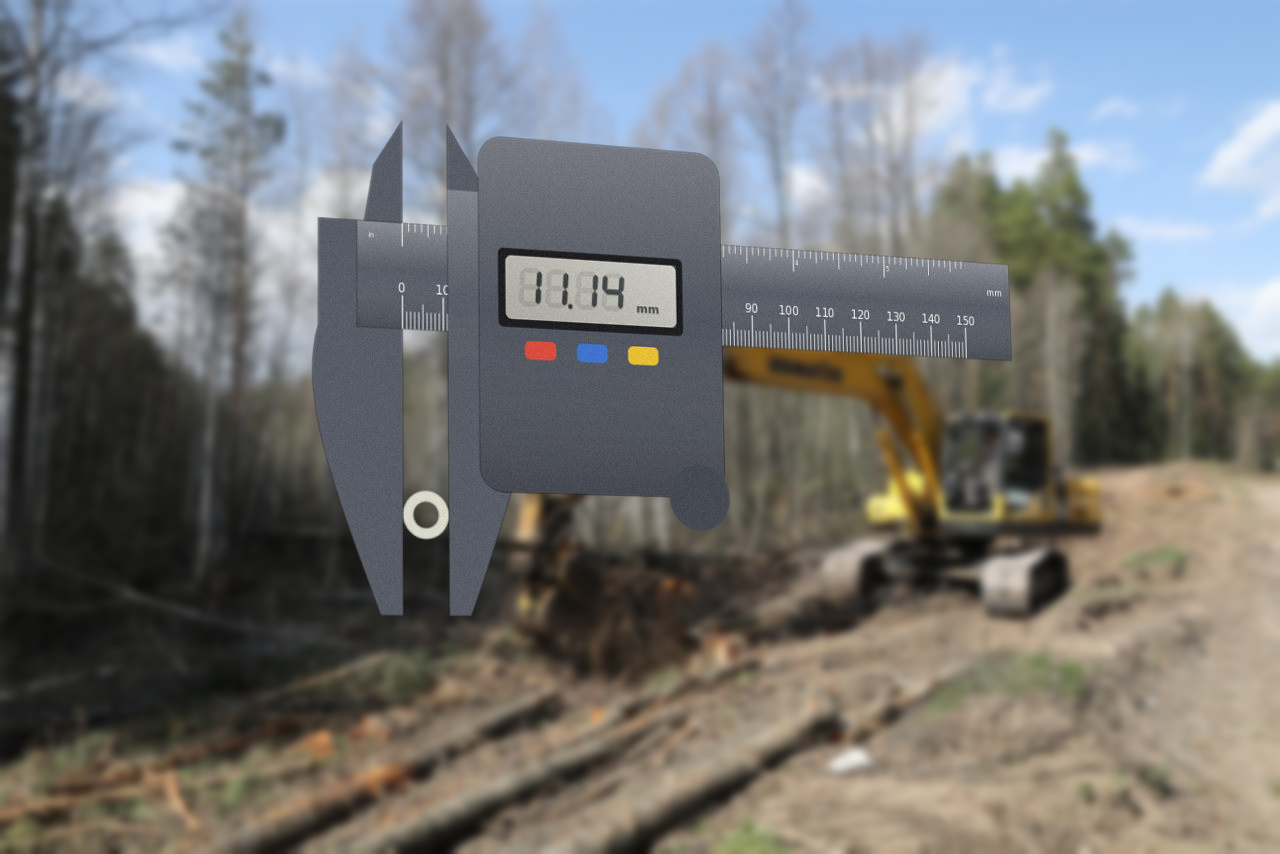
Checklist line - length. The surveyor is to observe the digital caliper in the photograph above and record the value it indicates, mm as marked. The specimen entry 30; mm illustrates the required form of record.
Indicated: 11.14; mm
